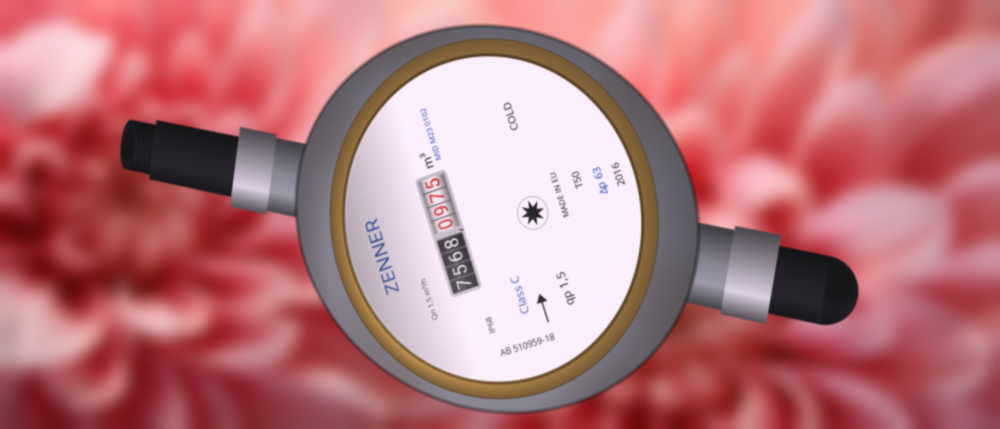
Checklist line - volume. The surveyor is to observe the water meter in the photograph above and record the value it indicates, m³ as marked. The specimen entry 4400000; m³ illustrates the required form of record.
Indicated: 7568.0975; m³
